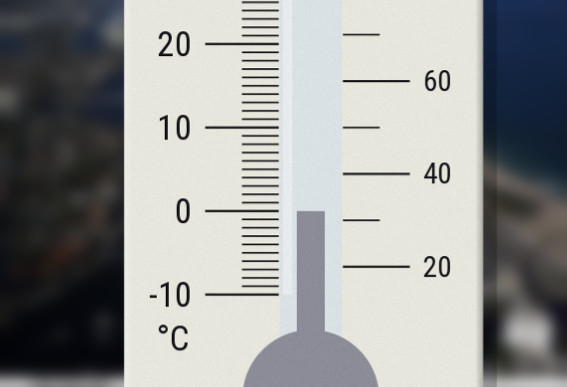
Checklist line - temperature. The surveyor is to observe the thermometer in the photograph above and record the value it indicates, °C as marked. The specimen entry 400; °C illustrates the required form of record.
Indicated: 0; °C
